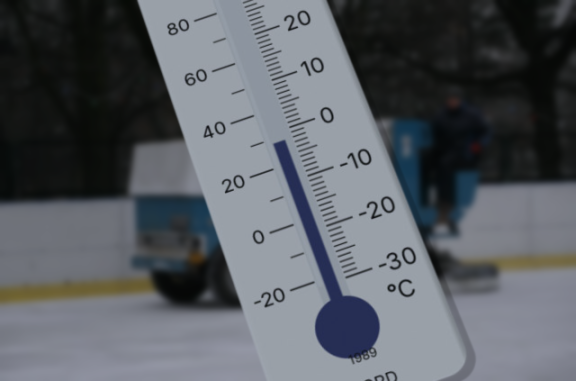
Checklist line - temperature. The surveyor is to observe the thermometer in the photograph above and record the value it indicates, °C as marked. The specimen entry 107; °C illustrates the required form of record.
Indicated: -2; °C
